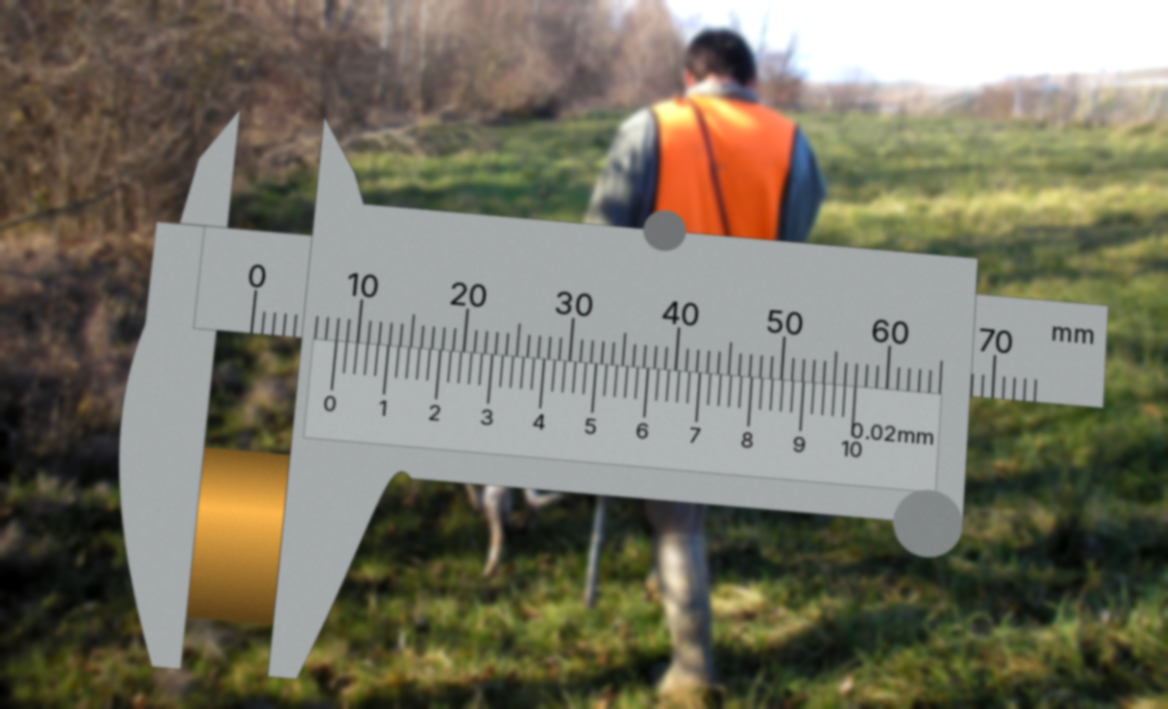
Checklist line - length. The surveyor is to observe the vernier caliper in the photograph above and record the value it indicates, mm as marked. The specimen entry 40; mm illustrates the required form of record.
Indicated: 8.0; mm
